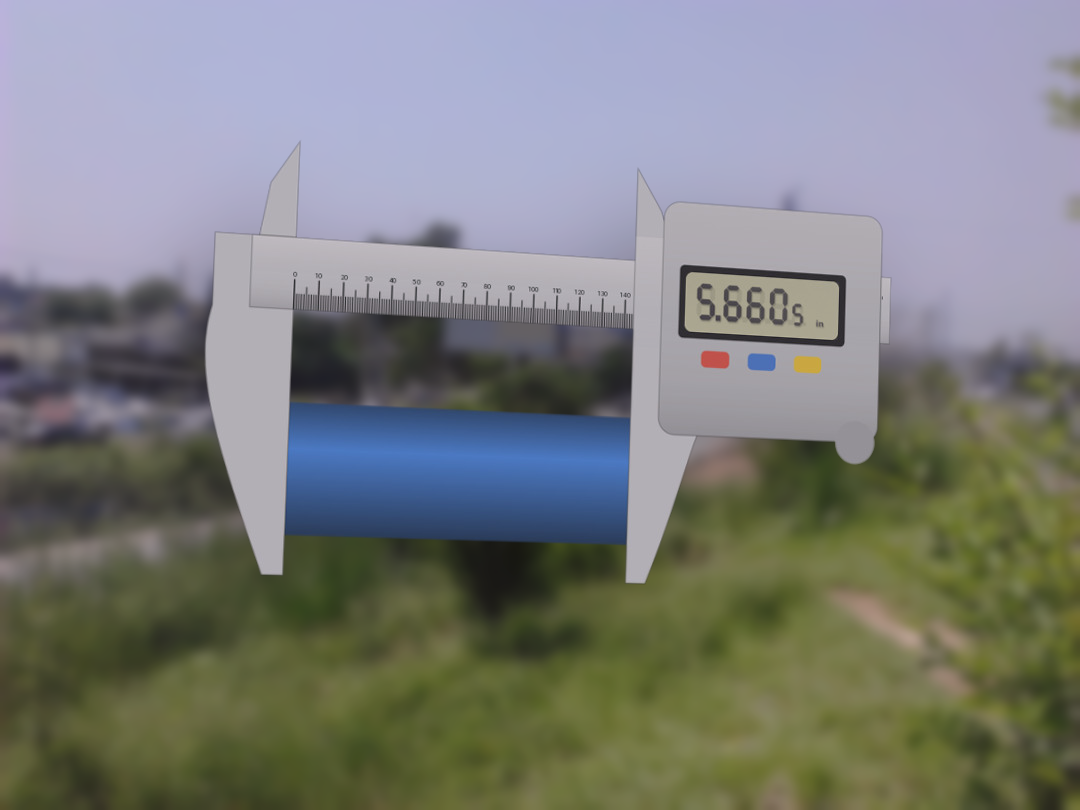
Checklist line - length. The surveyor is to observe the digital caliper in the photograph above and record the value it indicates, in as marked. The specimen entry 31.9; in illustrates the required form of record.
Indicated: 5.6605; in
